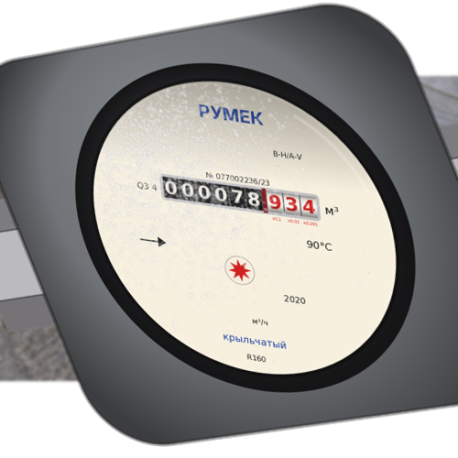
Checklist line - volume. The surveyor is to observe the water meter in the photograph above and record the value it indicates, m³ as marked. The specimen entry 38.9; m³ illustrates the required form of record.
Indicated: 78.934; m³
